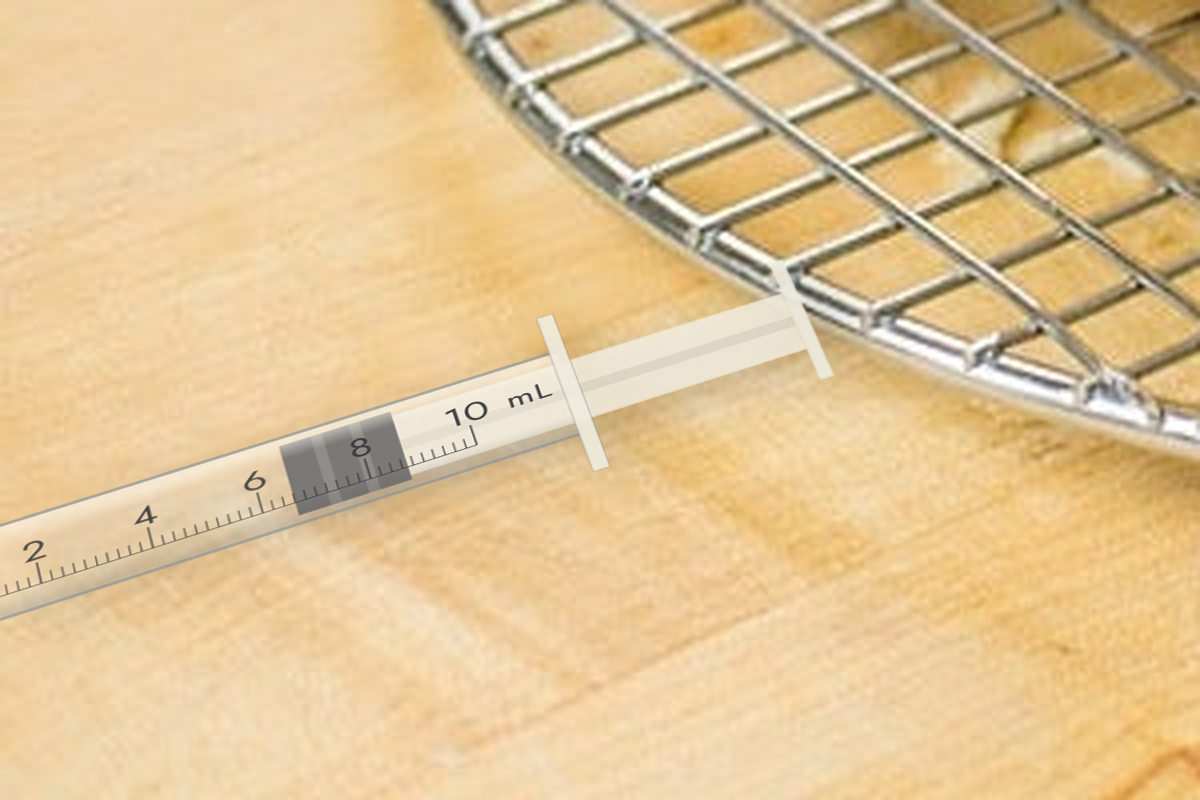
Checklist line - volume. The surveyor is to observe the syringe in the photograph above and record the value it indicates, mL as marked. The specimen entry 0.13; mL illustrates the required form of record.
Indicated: 6.6; mL
